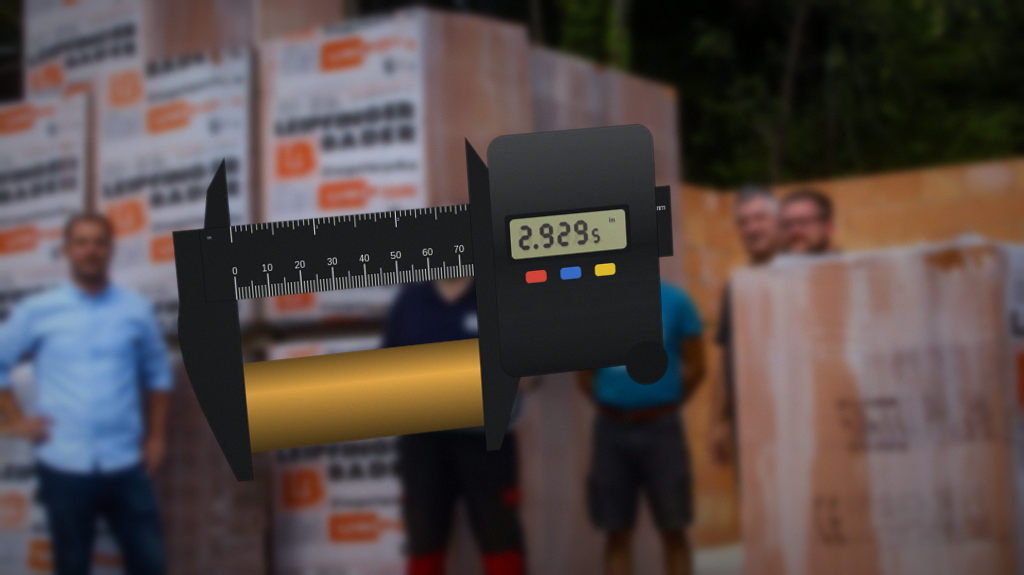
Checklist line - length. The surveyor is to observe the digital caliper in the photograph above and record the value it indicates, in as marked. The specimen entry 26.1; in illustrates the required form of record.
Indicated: 2.9295; in
